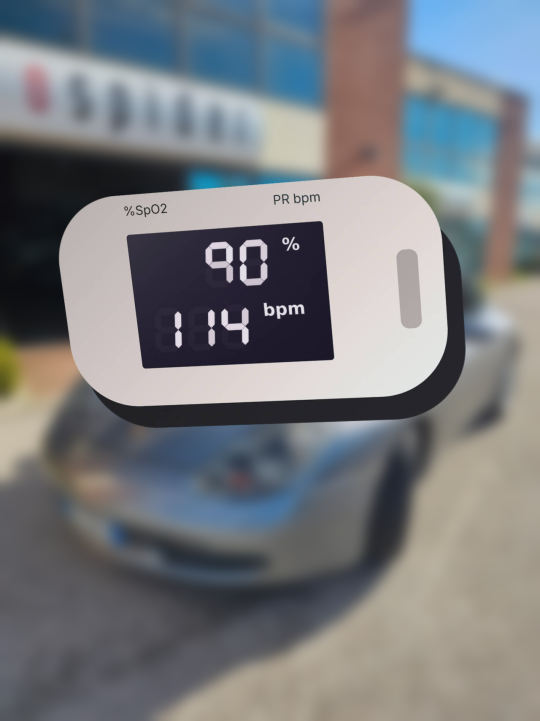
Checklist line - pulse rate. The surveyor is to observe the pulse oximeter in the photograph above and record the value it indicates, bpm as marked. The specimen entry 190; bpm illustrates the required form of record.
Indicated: 114; bpm
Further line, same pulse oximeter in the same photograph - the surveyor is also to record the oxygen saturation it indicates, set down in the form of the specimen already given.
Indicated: 90; %
